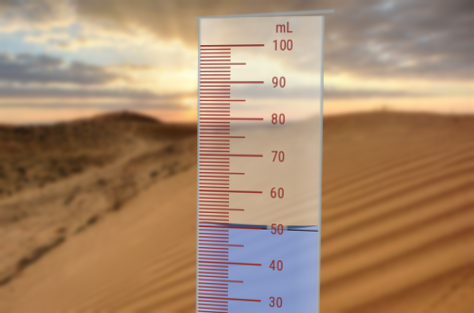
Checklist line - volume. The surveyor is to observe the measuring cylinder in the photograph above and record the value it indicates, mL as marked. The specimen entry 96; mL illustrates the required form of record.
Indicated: 50; mL
